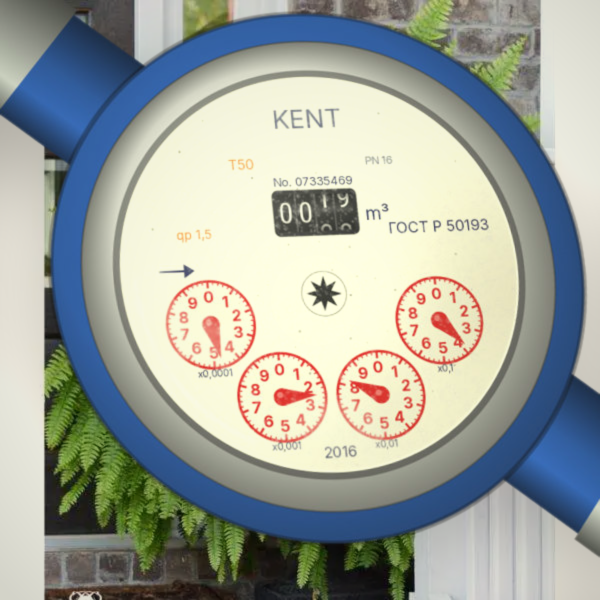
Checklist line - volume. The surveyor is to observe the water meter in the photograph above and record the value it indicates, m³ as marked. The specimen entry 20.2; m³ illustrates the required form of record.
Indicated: 19.3824; m³
